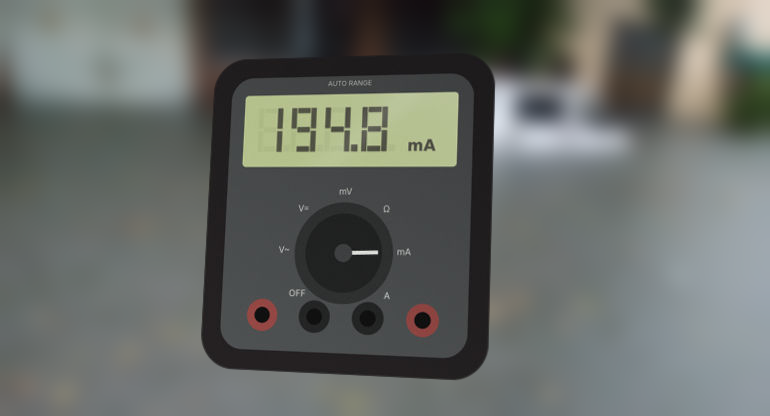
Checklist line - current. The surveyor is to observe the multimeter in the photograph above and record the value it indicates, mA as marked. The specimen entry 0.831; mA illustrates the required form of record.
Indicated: 194.8; mA
